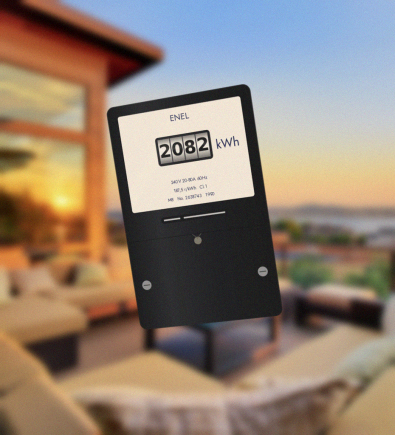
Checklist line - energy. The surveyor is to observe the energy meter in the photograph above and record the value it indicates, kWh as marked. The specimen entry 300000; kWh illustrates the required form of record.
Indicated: 2082; kWh
